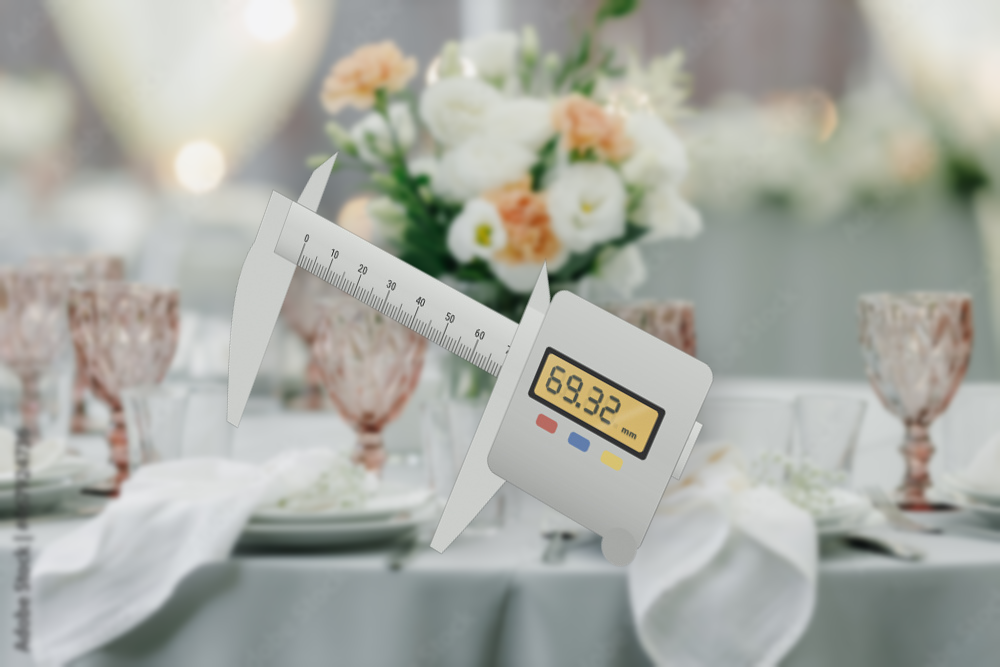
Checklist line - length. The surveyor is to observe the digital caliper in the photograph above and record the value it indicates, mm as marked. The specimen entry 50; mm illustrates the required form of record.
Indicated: 69.32; mm
